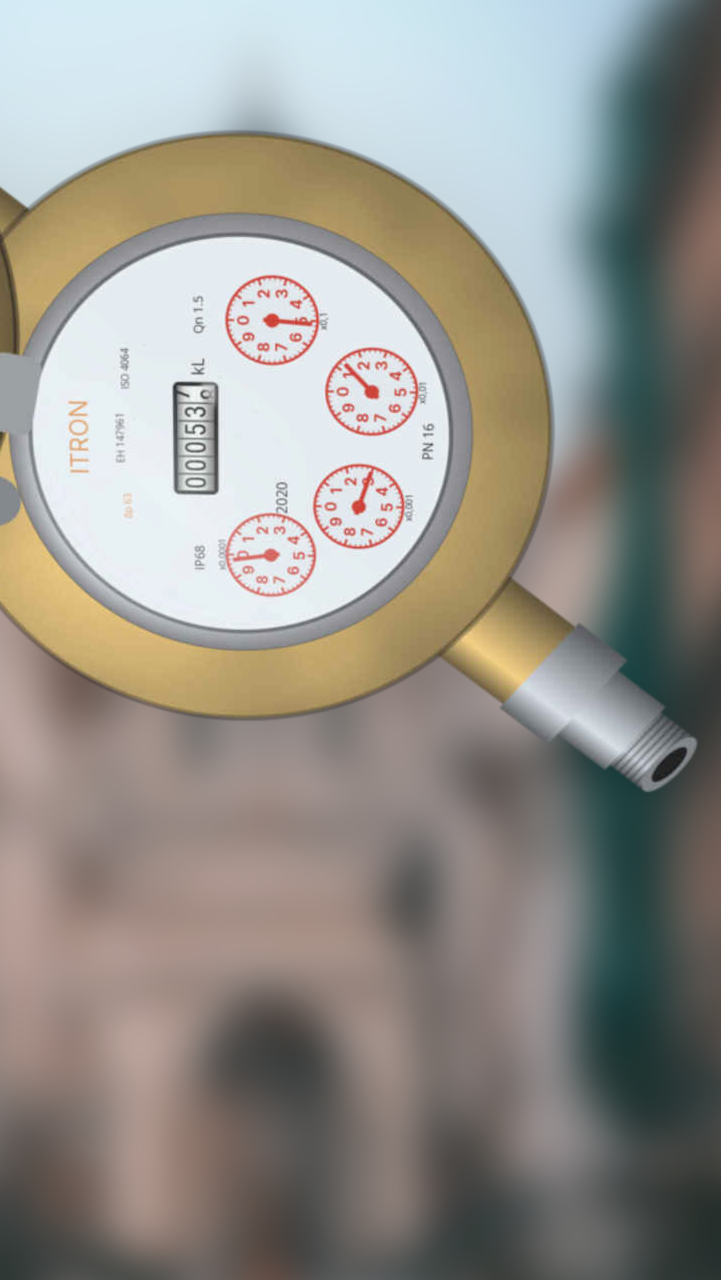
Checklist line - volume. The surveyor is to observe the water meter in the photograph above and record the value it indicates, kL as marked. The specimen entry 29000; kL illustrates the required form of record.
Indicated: 537.5129; kL
